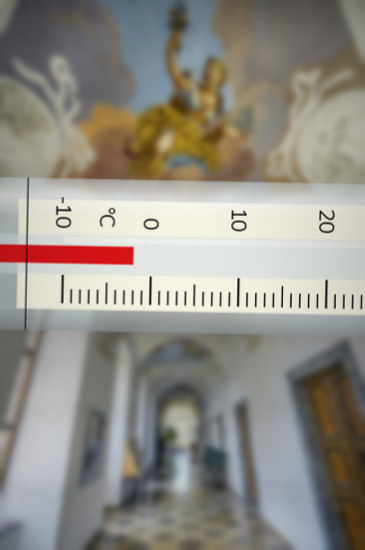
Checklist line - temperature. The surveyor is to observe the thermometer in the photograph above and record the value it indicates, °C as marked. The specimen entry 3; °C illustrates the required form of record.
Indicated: -2; °C
